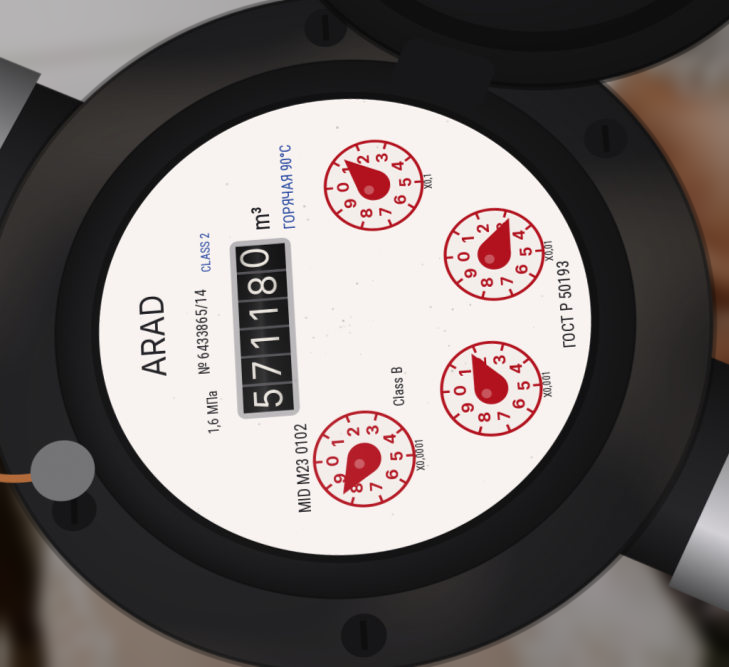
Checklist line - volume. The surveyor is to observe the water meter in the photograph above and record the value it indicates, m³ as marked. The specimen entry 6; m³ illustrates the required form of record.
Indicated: 571180.1318; m³
